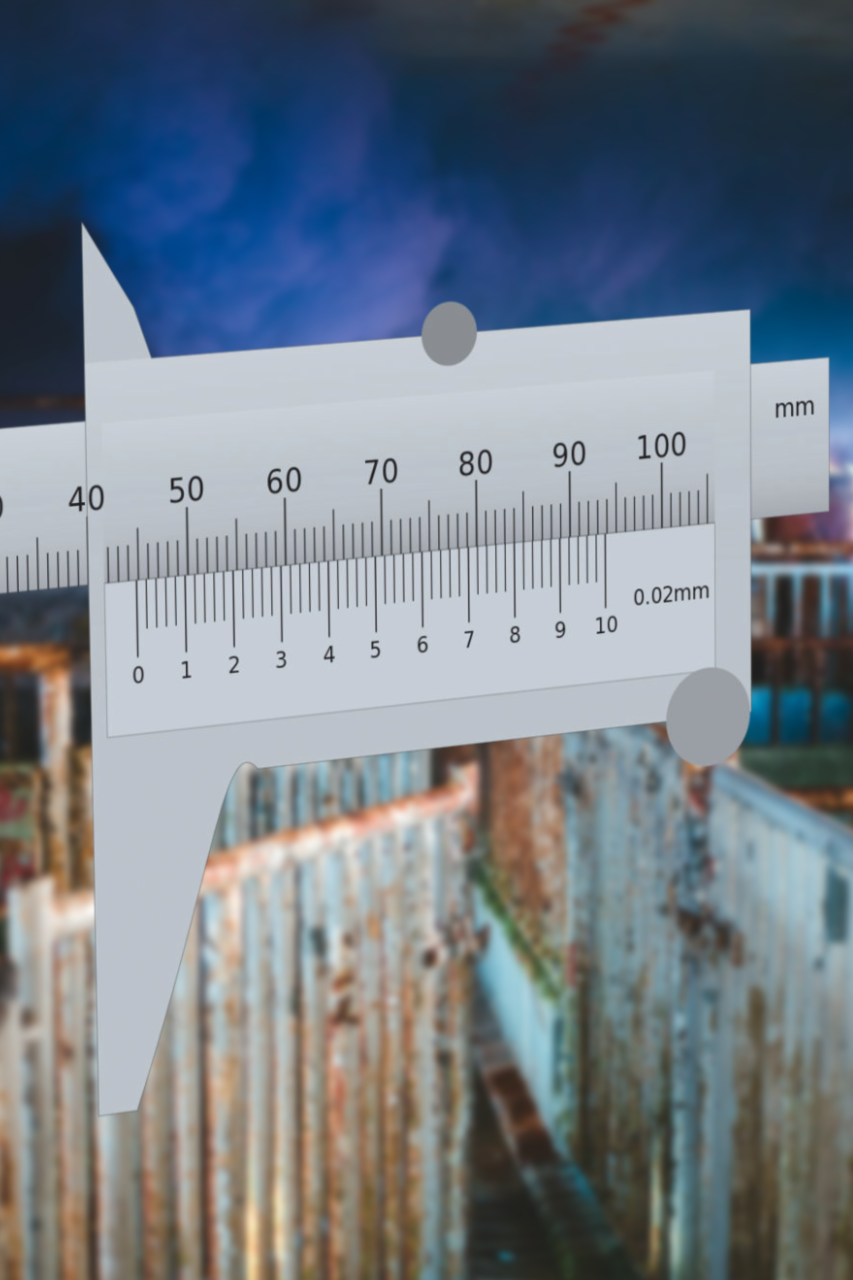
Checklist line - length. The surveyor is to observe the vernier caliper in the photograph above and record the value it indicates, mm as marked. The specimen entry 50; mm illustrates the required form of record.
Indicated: 44.8; mm
